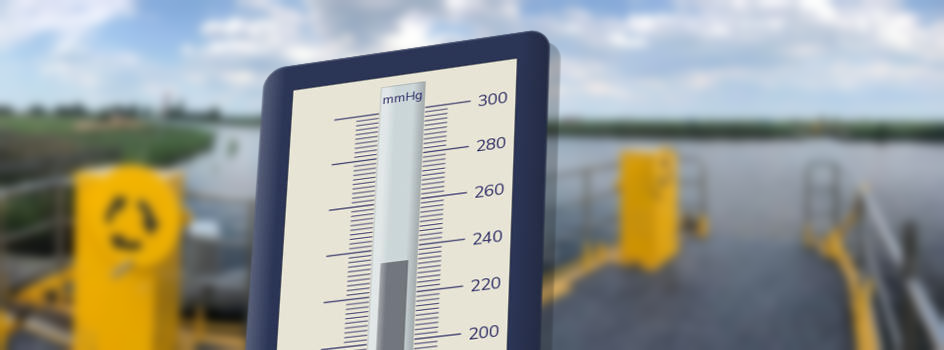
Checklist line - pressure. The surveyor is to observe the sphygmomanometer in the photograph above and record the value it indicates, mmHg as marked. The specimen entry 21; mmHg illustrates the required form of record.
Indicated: 234; mmHg
